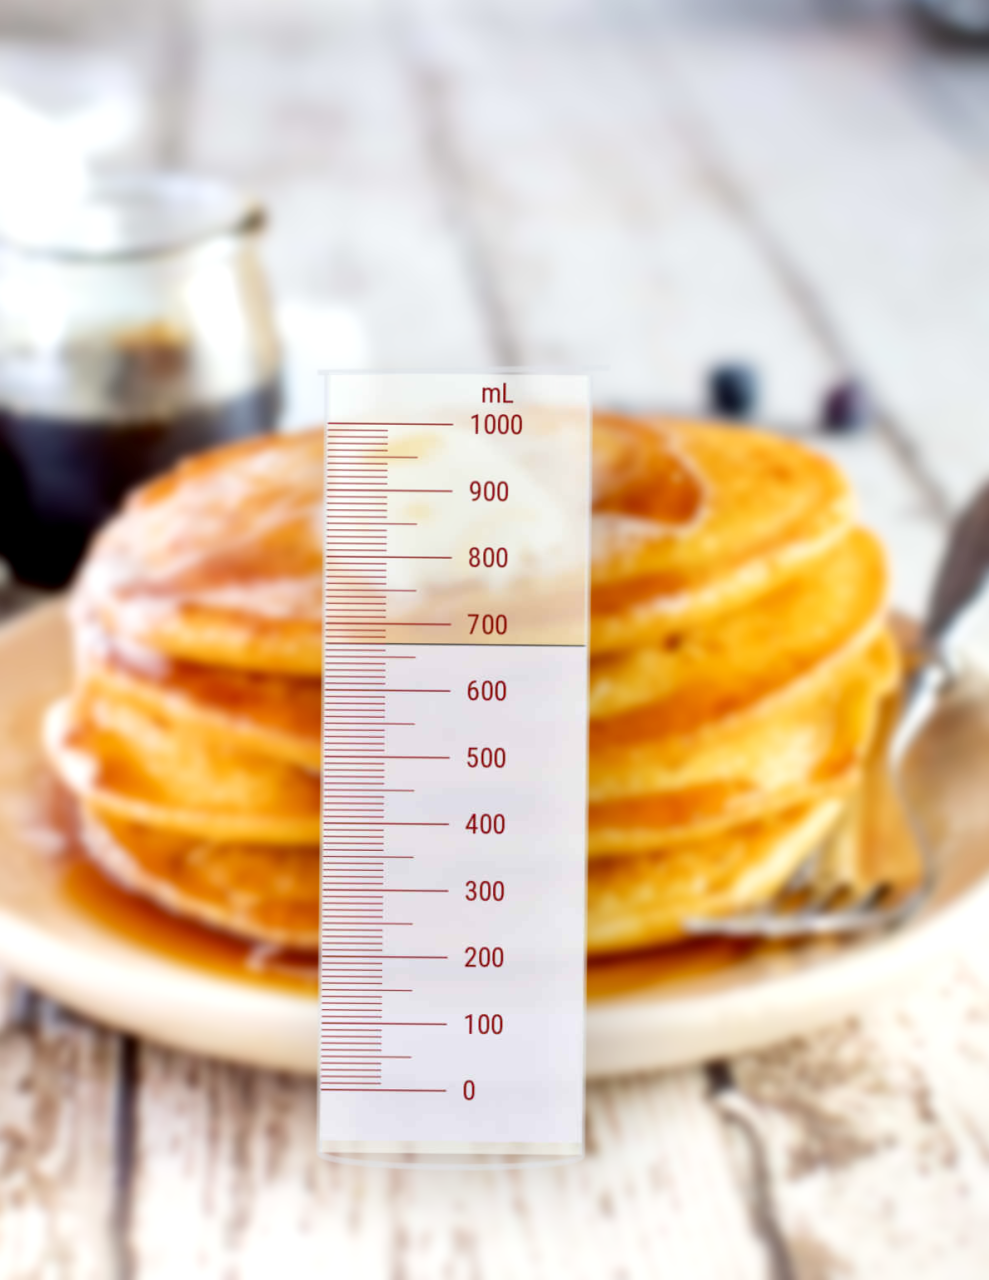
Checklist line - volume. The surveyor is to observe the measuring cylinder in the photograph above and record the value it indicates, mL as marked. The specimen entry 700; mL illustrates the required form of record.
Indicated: 670; mL
